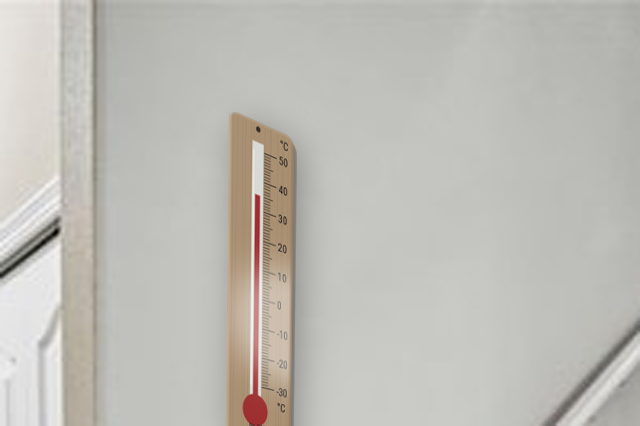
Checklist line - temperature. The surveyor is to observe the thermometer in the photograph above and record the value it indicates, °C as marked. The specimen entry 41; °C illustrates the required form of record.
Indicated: 35; °C
